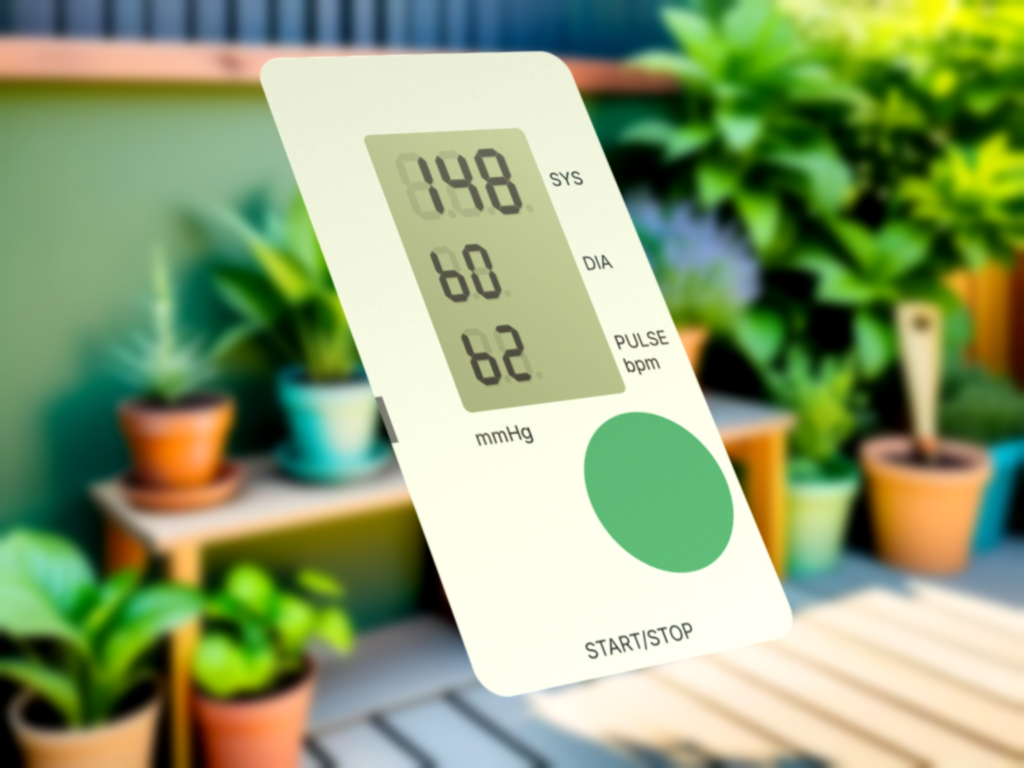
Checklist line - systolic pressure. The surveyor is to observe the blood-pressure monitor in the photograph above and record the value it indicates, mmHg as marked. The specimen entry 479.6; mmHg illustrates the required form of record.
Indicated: 148; mmHg
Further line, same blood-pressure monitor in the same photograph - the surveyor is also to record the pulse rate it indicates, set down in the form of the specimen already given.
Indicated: 62; bpm
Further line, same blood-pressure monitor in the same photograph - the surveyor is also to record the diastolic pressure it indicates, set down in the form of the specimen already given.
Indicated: 60; mmHg
